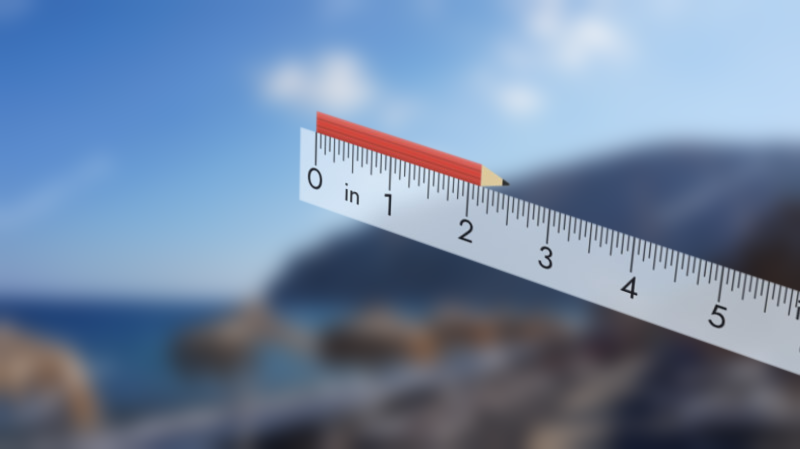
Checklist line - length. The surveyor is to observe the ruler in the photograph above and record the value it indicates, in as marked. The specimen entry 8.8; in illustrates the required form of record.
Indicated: 2.5; in
